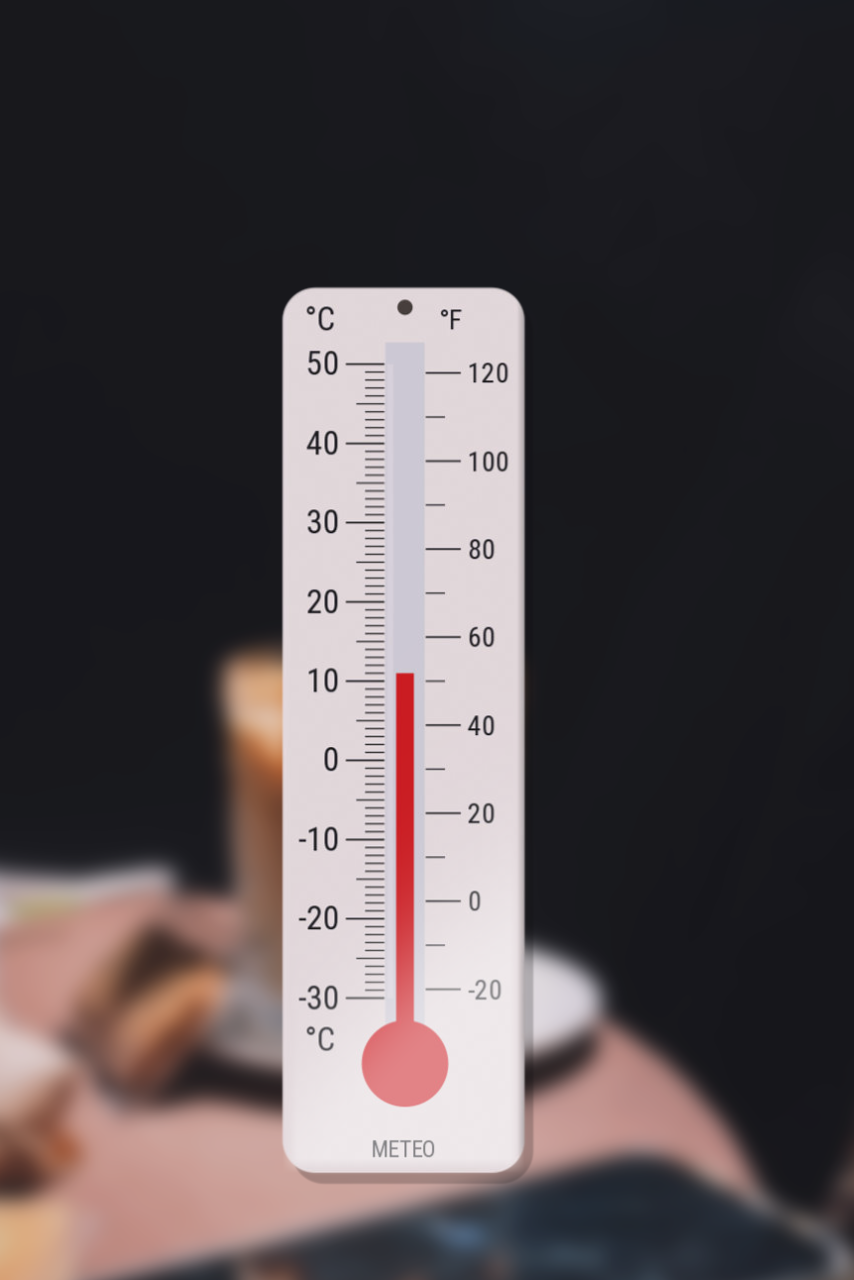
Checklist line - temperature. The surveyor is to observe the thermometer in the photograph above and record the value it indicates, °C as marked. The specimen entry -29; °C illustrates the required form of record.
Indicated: 11; °C
